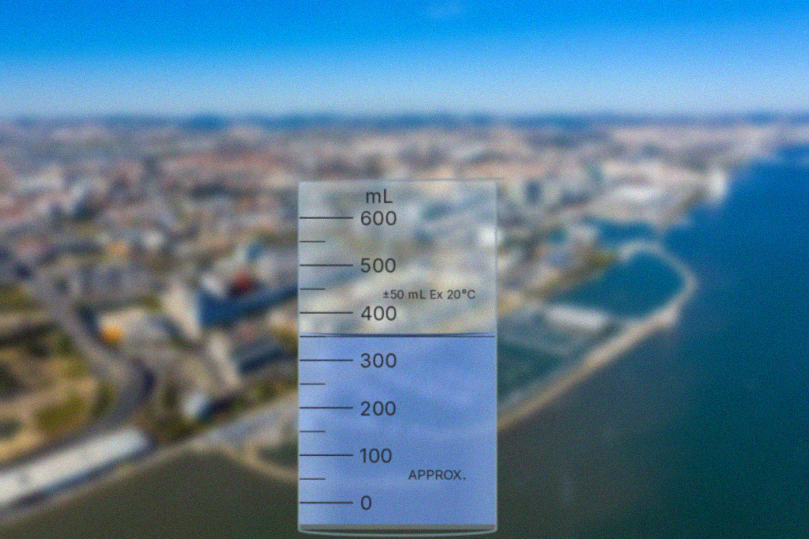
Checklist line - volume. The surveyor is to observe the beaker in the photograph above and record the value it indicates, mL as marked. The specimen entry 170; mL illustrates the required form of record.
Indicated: 350; mL
